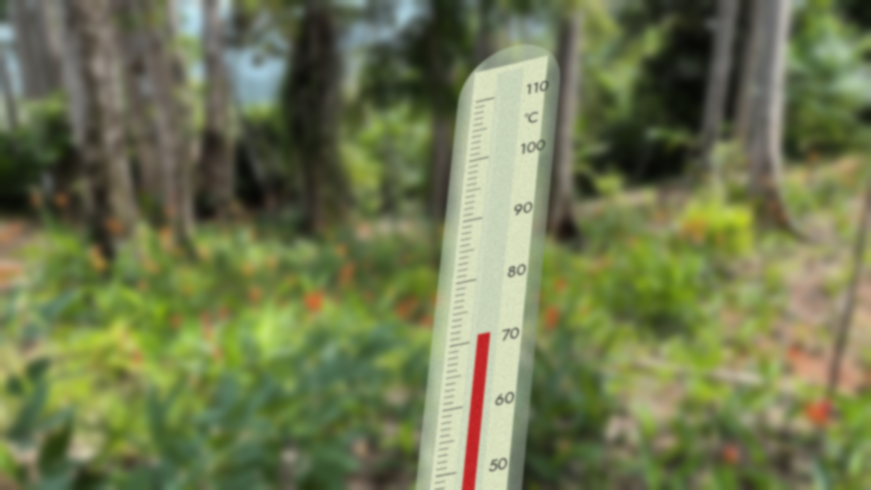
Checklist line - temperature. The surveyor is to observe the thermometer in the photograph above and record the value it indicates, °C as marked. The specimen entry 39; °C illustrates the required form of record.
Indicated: 71; °C
